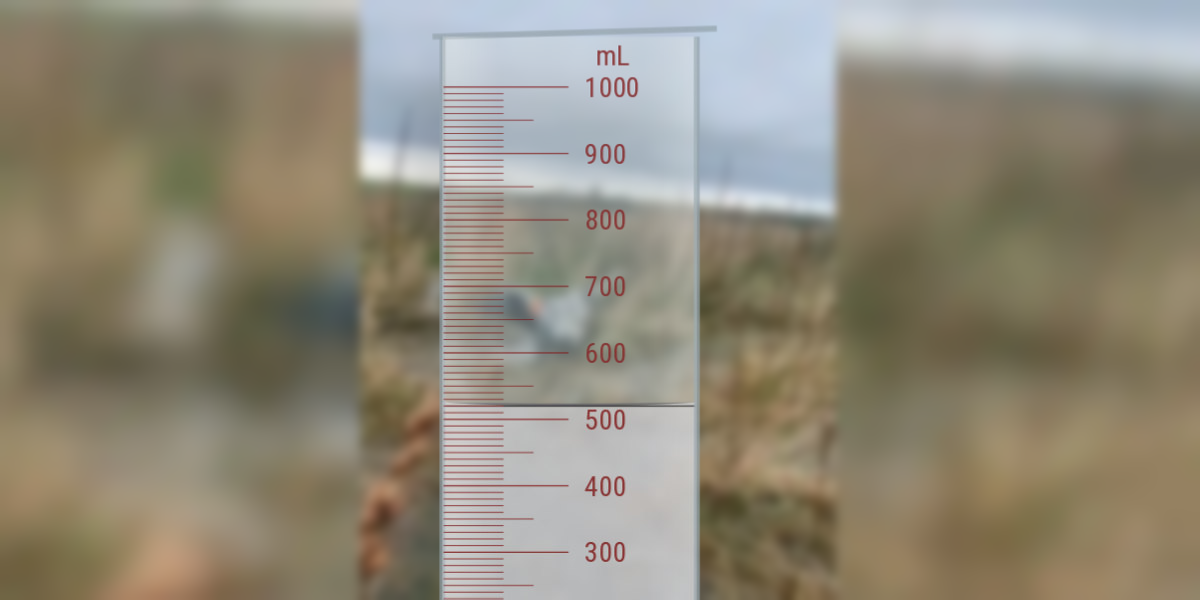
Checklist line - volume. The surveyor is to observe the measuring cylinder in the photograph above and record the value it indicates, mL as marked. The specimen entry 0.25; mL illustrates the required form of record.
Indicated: 520; mL
